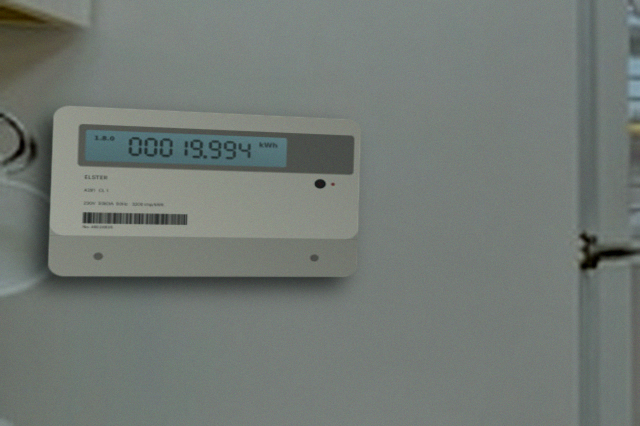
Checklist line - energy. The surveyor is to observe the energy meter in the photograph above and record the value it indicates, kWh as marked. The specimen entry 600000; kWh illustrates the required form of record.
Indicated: 19.994; kWh
